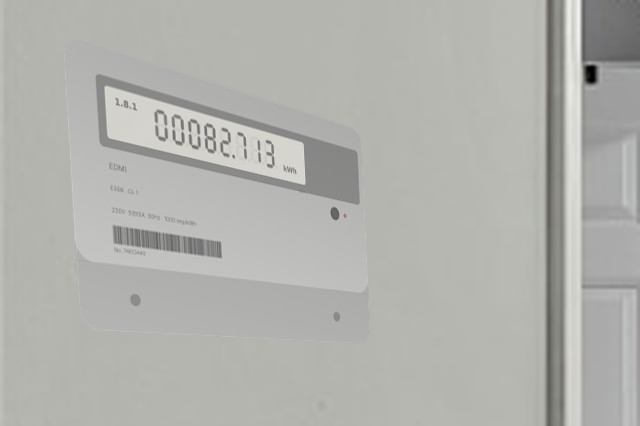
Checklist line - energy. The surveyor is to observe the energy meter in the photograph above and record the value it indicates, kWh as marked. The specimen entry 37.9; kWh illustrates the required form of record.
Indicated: 82.713; kWh
